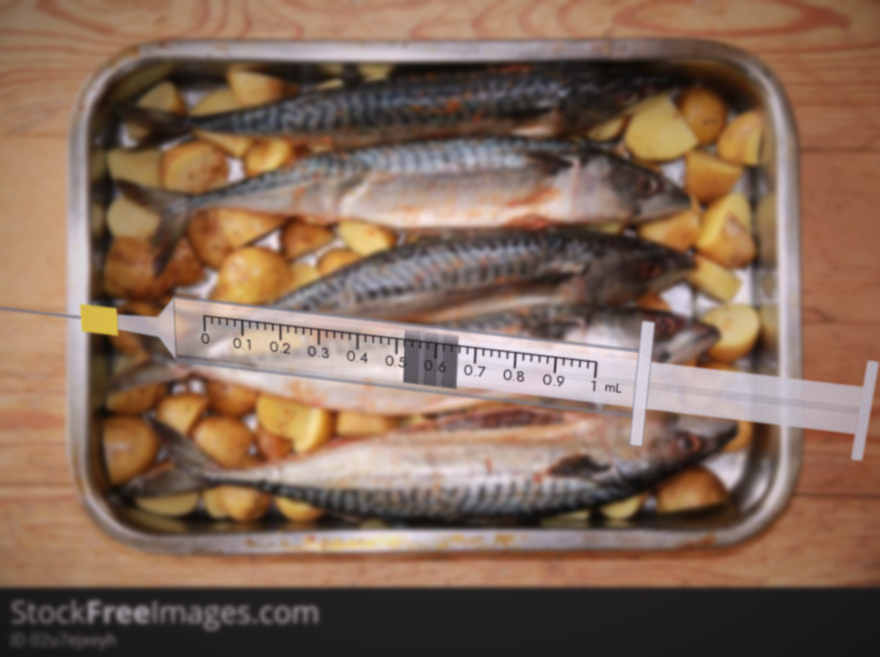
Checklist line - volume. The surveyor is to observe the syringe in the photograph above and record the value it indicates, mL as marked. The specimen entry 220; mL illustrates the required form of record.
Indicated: 0.52; mL
